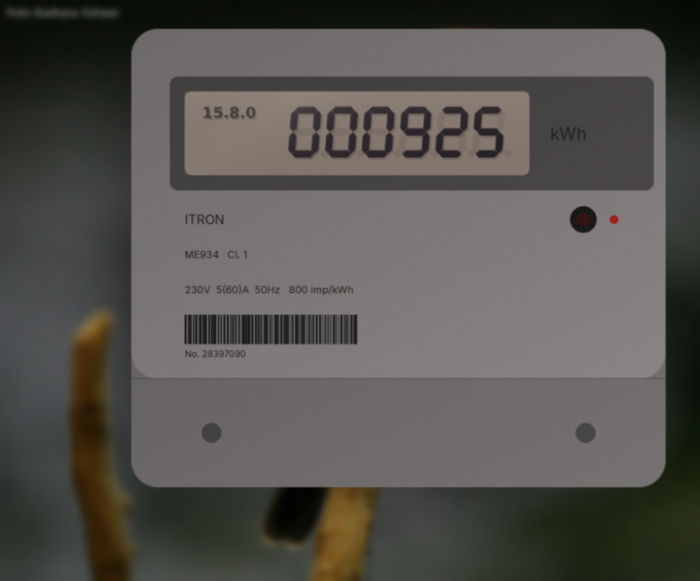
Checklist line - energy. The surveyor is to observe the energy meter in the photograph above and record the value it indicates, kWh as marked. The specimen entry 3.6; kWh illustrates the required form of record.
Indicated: 925; kWh
